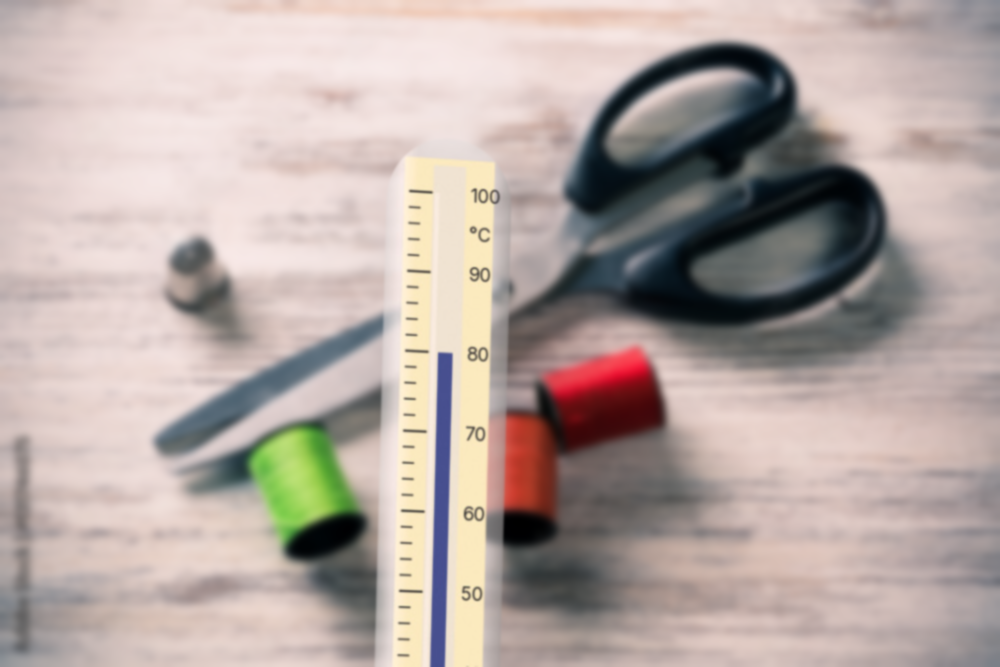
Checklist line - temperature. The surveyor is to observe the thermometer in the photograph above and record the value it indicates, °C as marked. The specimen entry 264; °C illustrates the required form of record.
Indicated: 80; °C
